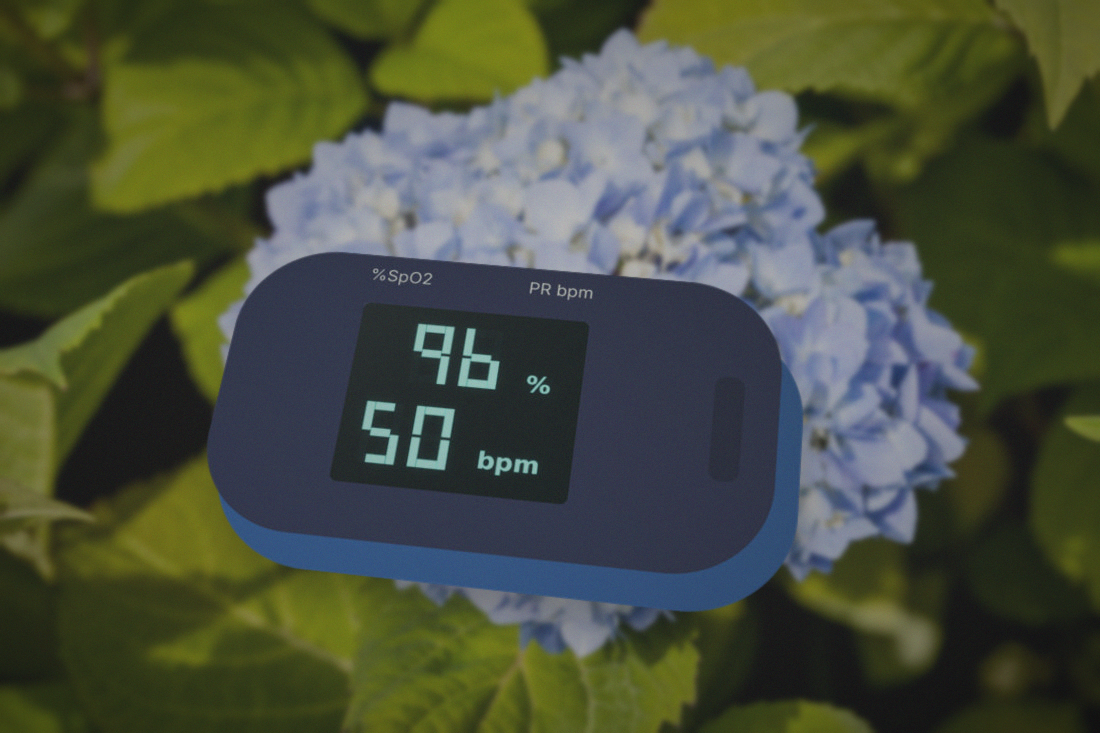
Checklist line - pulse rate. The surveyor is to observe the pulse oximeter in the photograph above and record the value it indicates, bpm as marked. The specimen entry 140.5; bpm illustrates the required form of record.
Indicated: 50; bpm
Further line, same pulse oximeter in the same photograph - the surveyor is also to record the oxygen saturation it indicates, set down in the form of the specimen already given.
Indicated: 96; %
